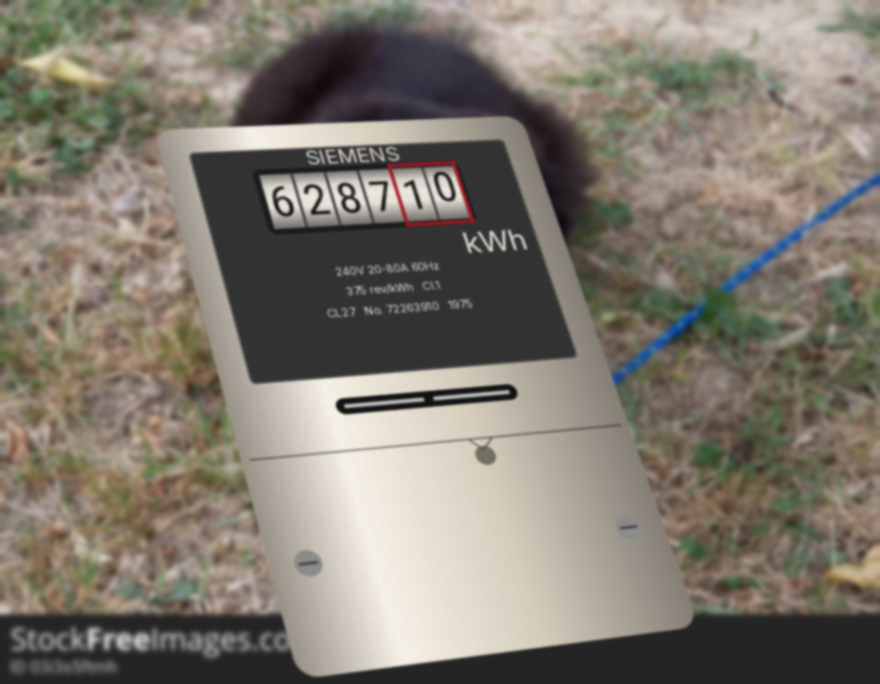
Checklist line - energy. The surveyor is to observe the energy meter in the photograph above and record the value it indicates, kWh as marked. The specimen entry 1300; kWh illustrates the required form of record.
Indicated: 6287.10; kWh
